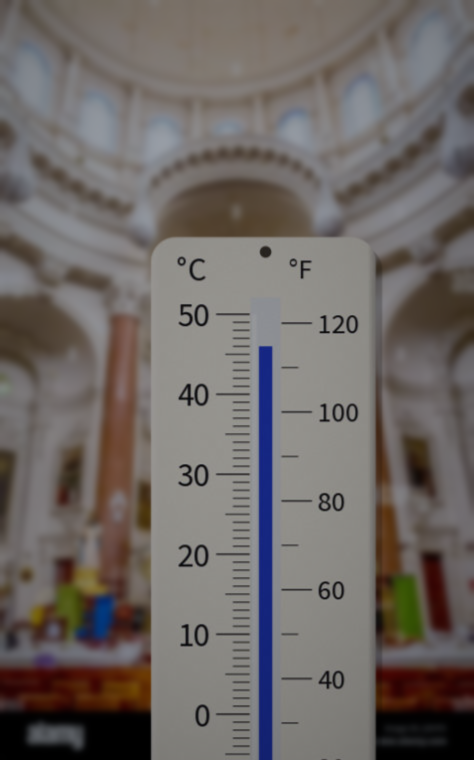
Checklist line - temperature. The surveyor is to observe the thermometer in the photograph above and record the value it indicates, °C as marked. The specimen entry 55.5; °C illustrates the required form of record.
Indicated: 46; °C
